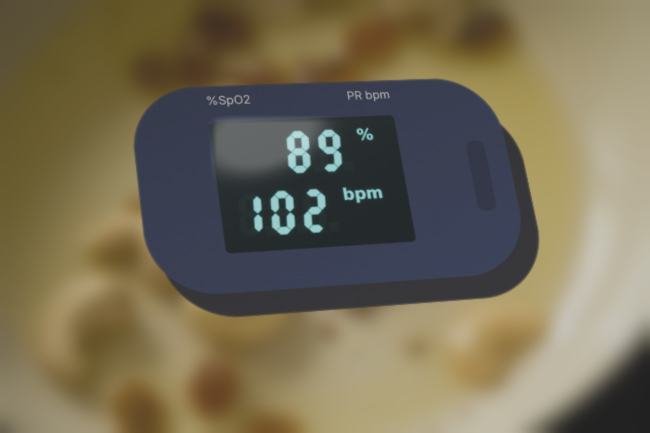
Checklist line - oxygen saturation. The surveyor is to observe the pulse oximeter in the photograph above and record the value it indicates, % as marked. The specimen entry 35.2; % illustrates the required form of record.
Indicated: 89; %
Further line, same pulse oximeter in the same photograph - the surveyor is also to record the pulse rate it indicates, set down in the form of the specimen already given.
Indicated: 102; bpm
